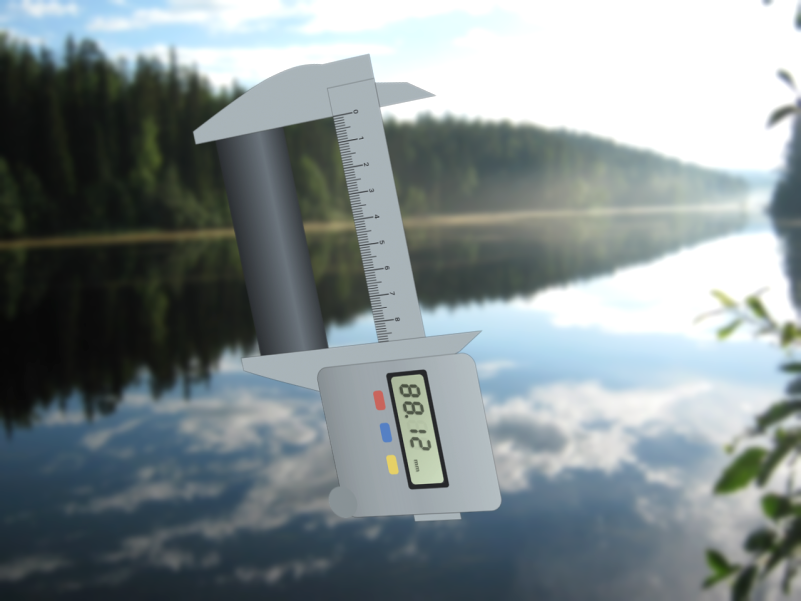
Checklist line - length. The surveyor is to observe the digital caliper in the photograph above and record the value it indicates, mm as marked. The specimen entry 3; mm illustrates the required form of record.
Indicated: 88.12; mm
